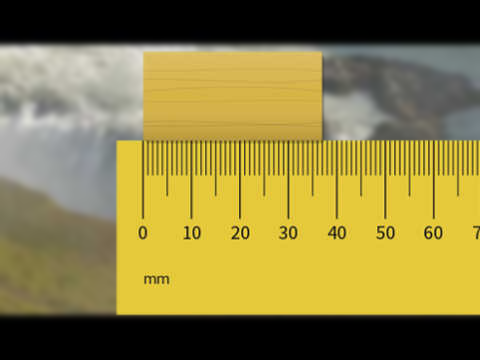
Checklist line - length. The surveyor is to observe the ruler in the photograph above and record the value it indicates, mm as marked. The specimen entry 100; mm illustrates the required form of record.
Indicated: 37; mm
